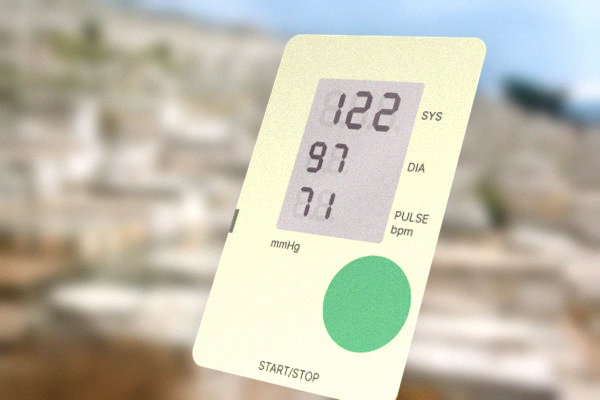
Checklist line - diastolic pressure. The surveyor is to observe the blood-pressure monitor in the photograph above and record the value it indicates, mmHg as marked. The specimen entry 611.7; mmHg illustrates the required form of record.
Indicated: 97; mmHg
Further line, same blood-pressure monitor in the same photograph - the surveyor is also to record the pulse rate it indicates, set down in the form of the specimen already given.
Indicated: 71; bpm
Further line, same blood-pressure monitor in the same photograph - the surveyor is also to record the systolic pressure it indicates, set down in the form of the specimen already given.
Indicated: 122; mmHg
